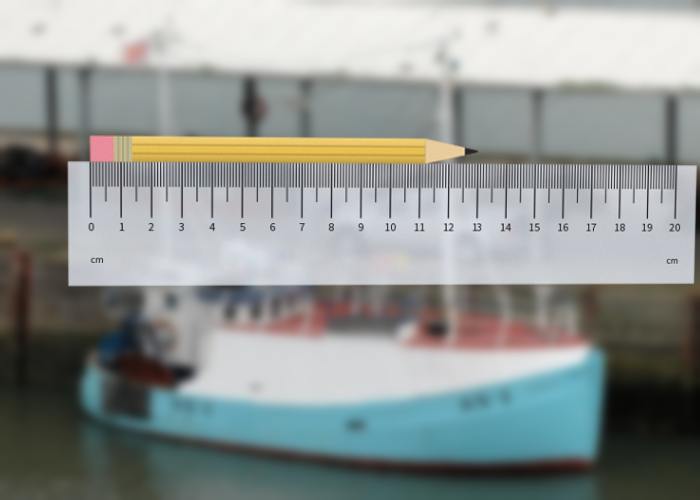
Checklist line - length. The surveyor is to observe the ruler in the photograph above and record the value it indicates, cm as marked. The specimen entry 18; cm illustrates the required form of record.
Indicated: 13; cm
